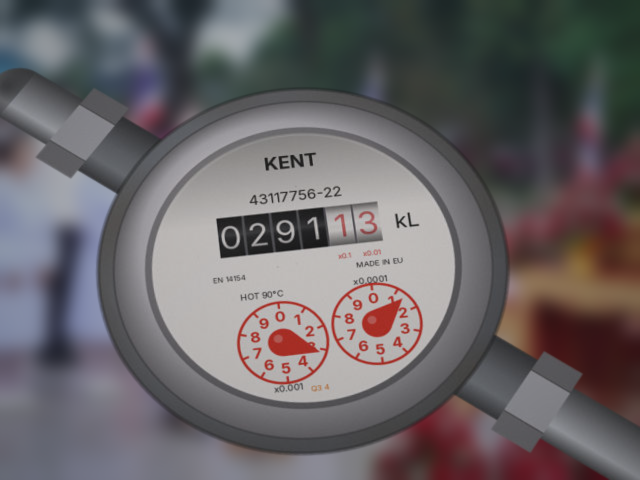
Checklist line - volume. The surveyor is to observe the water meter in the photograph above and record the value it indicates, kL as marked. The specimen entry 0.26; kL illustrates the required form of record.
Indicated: 291.1331; kL
